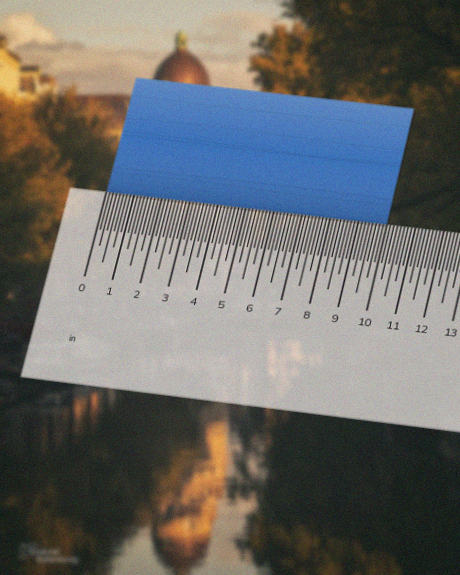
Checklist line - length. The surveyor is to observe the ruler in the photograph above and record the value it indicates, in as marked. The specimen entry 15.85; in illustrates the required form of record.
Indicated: 10; in
